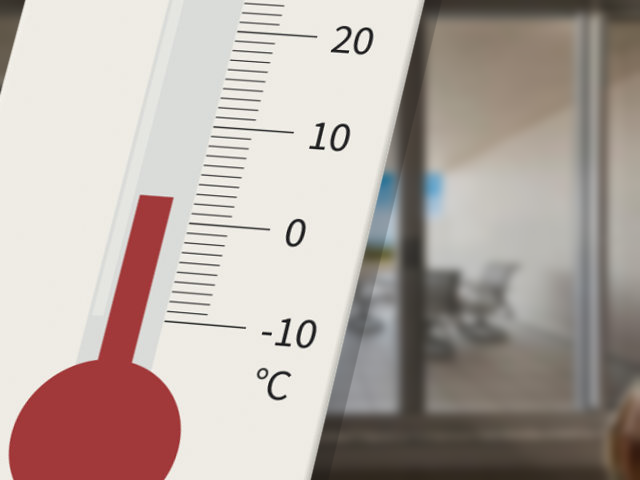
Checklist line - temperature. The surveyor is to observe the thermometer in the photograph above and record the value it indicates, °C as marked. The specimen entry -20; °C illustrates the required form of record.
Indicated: 2.5; °C
